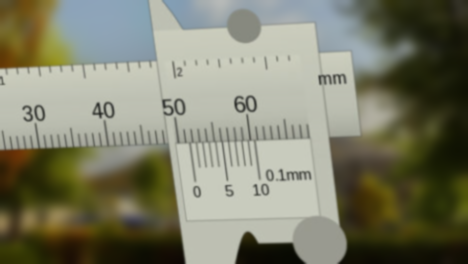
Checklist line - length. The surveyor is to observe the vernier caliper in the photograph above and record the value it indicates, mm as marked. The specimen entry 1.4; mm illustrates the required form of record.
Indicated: 51.6; mm
